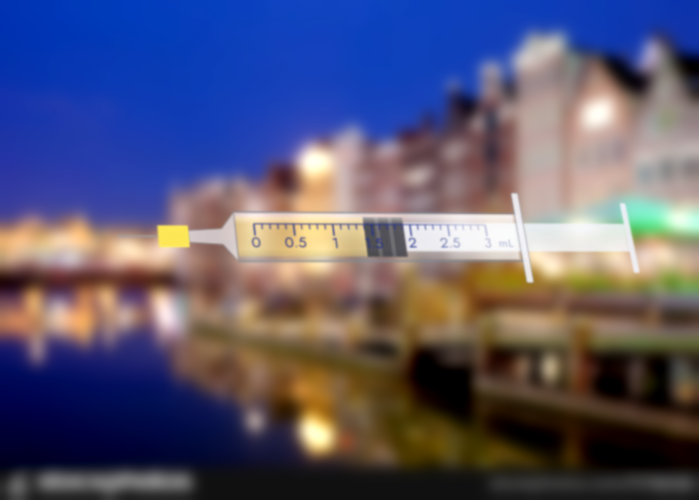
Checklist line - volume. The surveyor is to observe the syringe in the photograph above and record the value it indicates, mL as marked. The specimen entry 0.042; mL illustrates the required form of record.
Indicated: 1.4; mL
